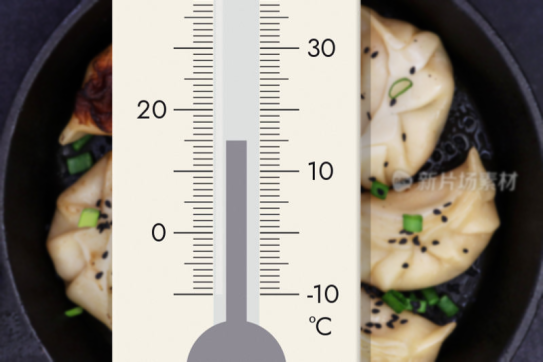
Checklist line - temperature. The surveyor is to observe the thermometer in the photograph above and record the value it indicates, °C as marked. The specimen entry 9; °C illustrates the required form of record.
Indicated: 15; °C
